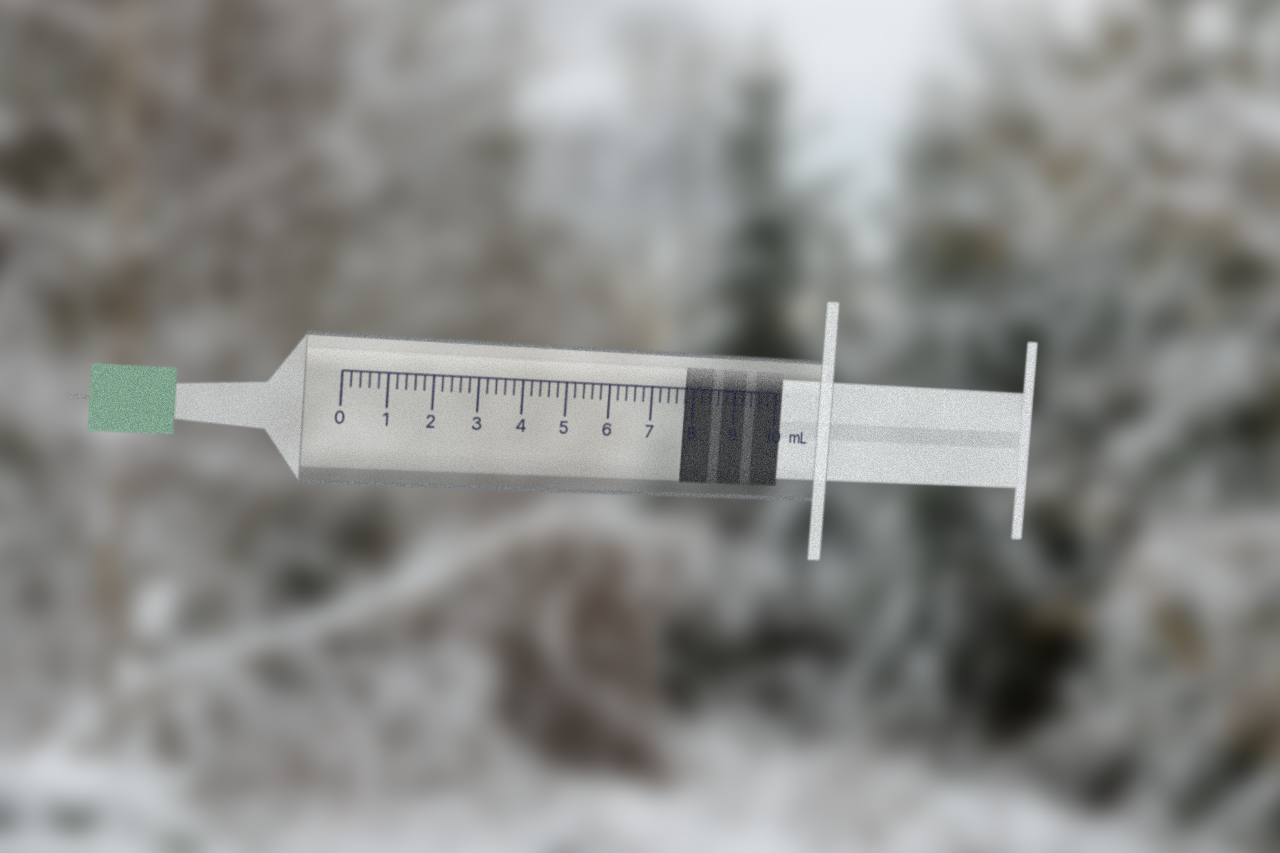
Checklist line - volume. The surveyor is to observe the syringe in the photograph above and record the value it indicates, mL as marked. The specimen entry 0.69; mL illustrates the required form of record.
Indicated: 7.8; mL
